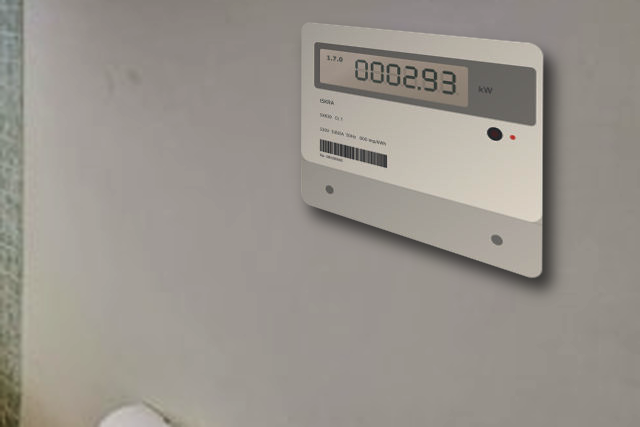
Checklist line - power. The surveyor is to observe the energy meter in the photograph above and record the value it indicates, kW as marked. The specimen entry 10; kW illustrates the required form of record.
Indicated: 2.93; kW
